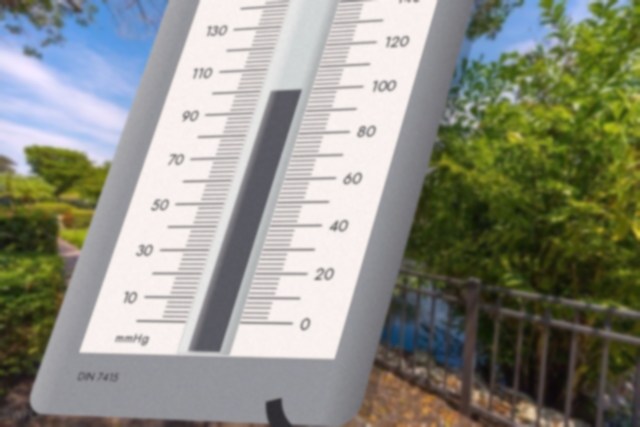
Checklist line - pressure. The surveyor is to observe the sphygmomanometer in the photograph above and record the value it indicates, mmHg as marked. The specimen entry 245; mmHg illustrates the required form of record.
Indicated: 100; mmHg
